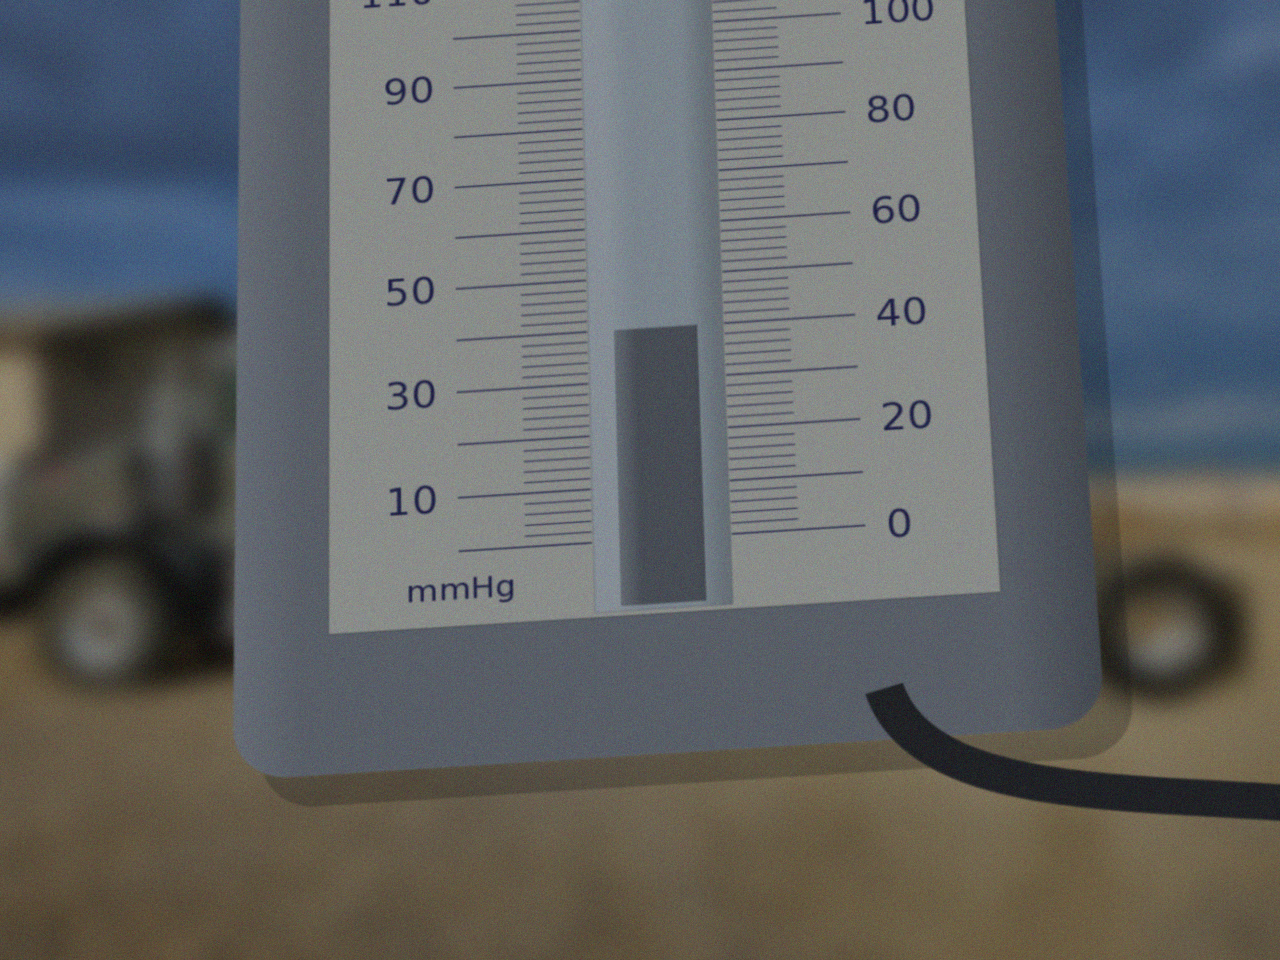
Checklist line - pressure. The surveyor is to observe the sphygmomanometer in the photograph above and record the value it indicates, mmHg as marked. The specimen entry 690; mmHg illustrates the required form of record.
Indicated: 40; mmHg
